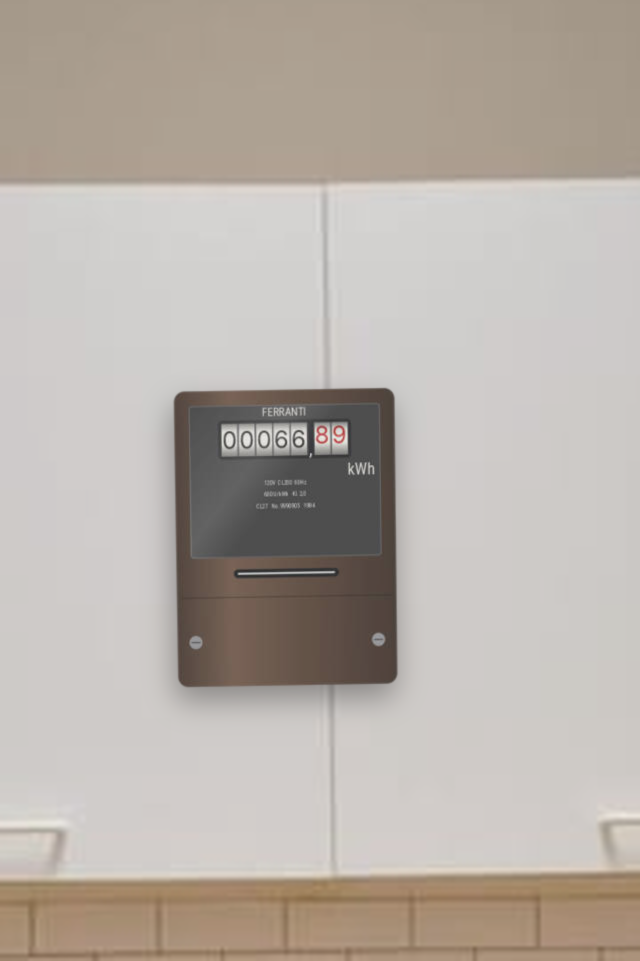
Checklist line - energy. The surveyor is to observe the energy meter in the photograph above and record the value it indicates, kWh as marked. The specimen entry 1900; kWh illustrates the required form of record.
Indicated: 66.89; kWh
